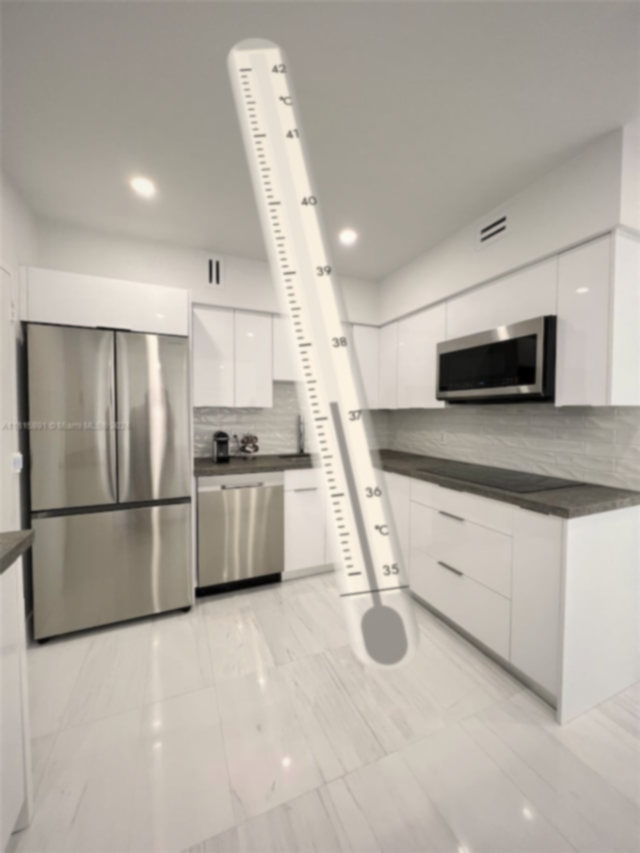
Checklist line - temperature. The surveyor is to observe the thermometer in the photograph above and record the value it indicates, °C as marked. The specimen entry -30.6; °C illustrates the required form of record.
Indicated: 37.2; °C
